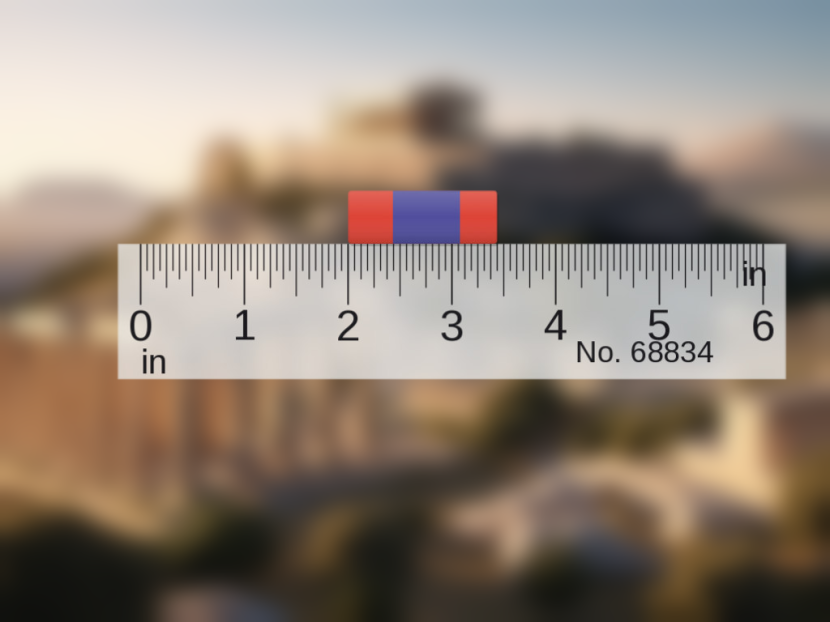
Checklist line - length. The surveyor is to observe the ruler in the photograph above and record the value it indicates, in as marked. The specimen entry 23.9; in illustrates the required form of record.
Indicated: 1.4375; in
